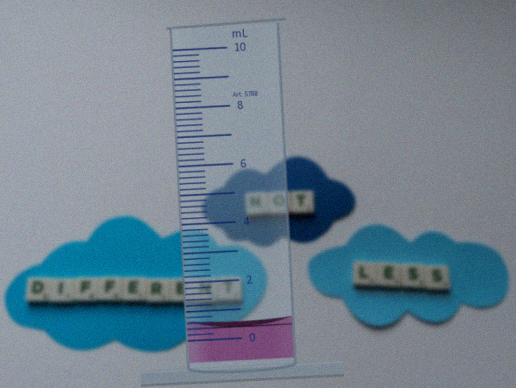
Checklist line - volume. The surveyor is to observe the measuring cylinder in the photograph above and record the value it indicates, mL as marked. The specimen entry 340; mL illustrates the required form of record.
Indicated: 0.4; mL
